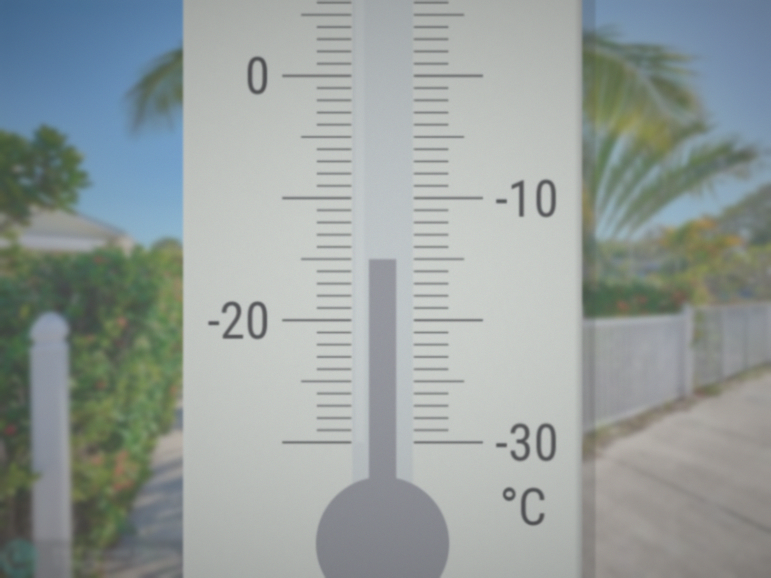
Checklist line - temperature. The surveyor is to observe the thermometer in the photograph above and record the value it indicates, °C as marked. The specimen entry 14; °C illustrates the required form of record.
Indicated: -15; °C
